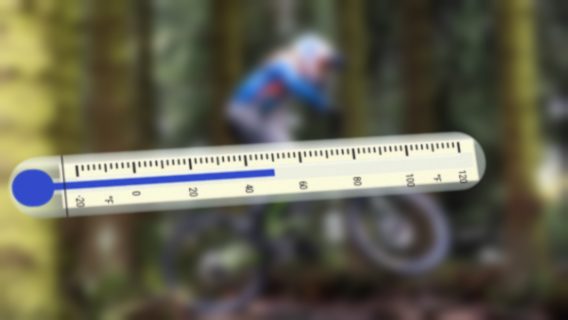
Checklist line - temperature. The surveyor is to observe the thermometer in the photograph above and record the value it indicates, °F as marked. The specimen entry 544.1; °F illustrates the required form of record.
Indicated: 50; °F
